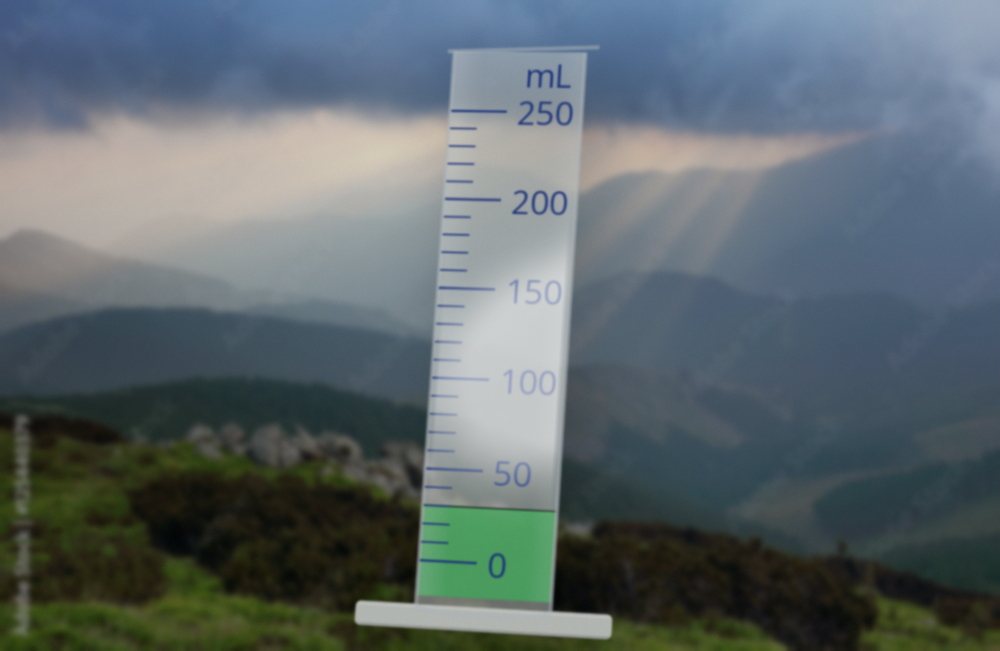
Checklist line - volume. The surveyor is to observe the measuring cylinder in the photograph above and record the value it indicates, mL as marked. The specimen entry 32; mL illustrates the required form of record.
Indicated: 30; mL
